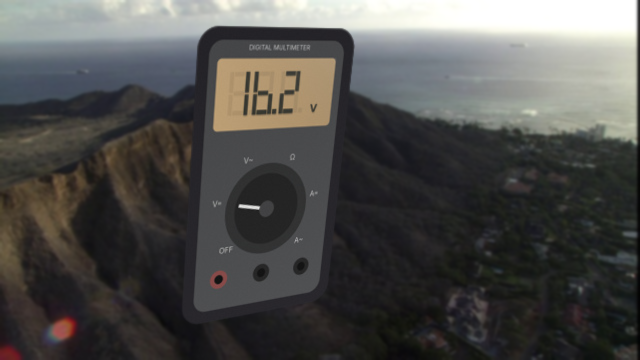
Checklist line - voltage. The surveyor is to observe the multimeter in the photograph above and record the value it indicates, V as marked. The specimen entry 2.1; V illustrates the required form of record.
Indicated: 16.2; V
